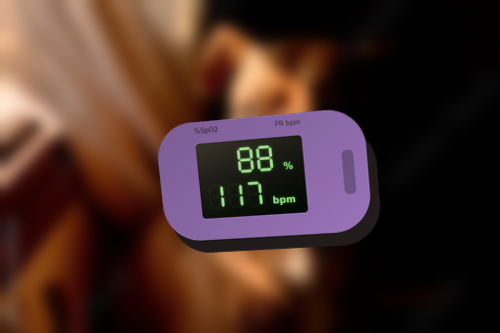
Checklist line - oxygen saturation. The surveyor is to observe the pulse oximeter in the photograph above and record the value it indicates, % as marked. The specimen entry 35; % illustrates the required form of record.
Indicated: 88; %
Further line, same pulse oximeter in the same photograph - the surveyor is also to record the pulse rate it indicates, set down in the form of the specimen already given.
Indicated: 117; bpm
